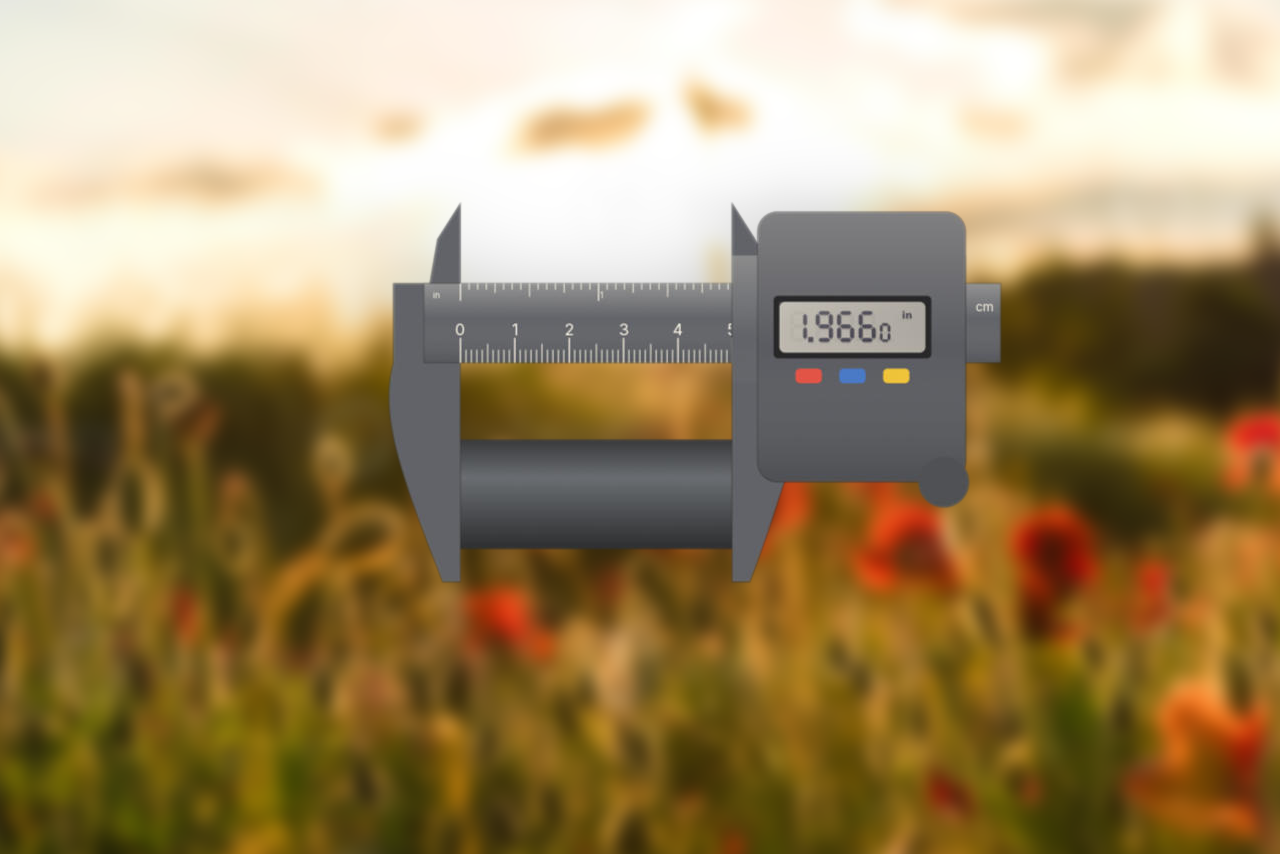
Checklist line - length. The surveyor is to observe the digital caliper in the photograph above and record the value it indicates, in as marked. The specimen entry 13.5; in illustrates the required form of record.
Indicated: 1.9660; in
